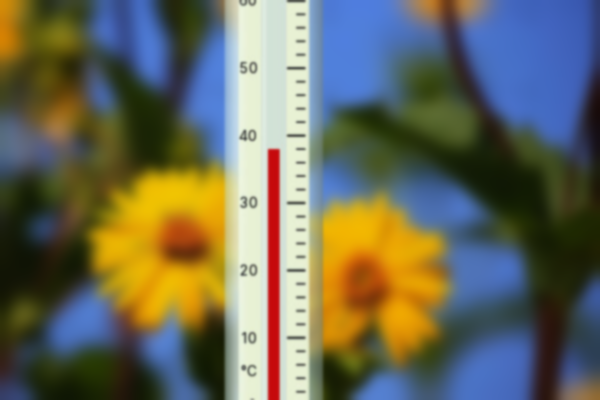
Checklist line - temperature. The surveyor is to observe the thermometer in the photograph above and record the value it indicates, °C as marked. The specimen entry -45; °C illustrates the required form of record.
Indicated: 38; °C
